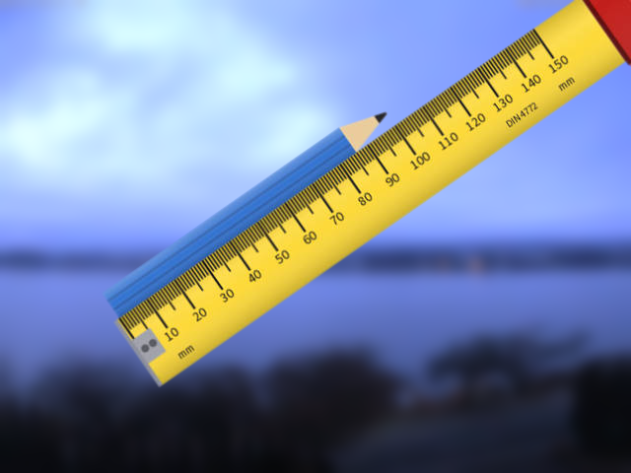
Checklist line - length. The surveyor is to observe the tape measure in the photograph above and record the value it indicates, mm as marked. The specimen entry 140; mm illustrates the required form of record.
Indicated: 100; mm
